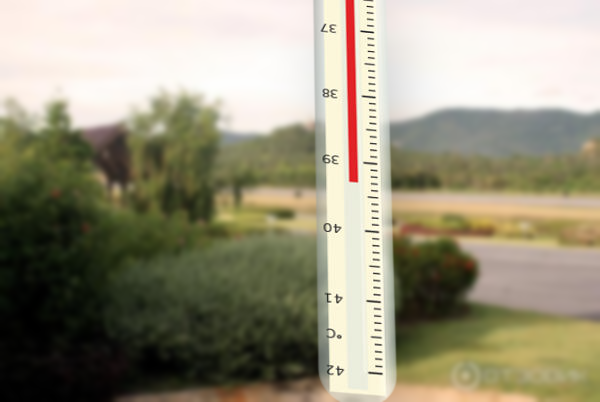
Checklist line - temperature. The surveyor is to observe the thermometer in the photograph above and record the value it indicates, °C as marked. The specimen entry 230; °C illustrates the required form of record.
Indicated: 39.3; °C
